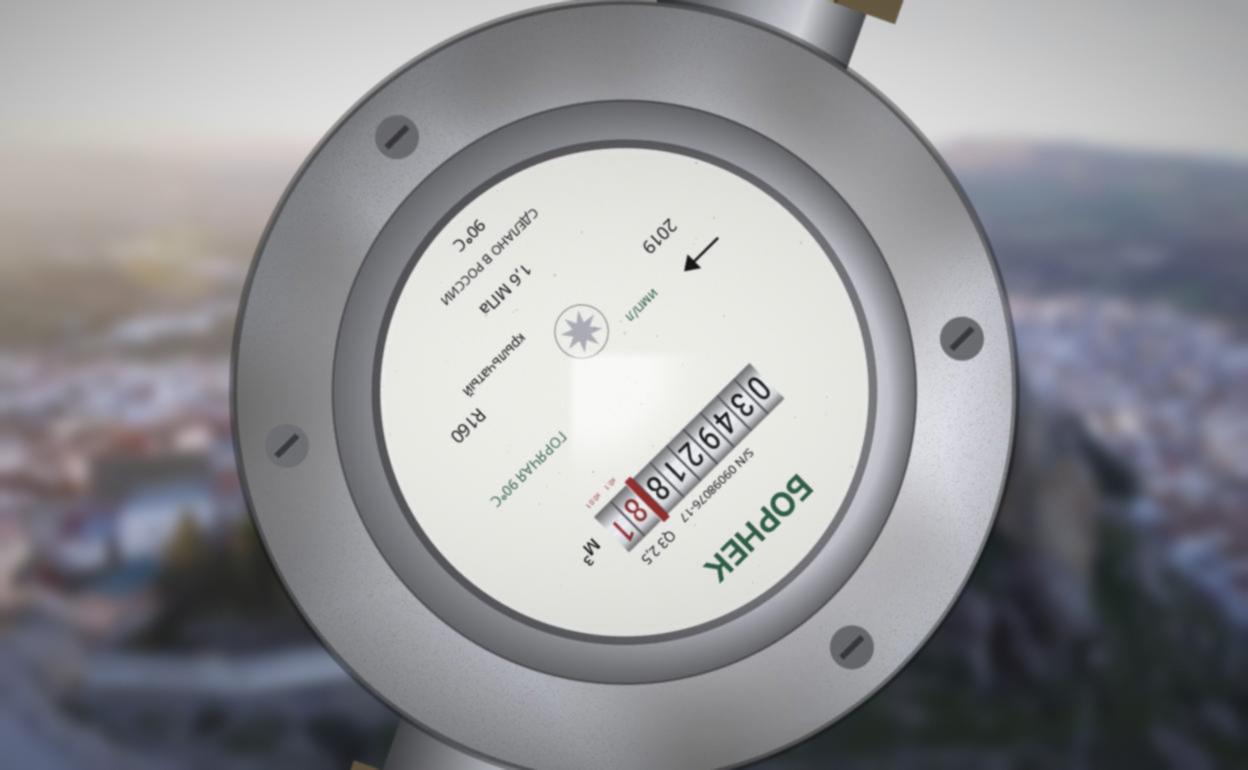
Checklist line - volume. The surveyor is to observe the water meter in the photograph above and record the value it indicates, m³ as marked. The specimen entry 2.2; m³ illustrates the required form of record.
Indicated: 349218.81; m³
